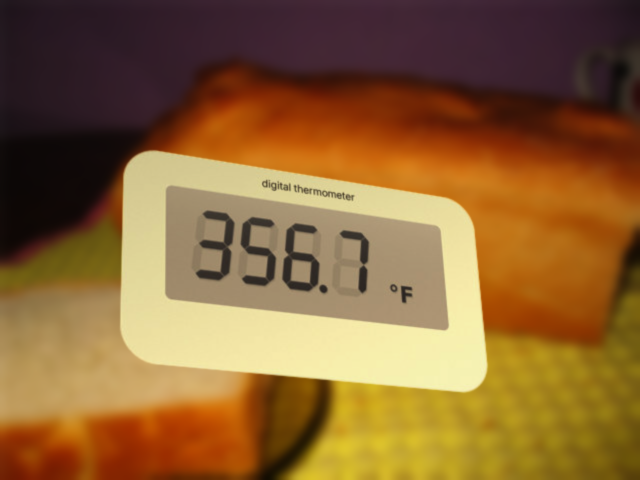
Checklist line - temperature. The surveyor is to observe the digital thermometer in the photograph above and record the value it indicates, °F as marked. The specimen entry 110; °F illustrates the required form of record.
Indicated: 356.7; °F
